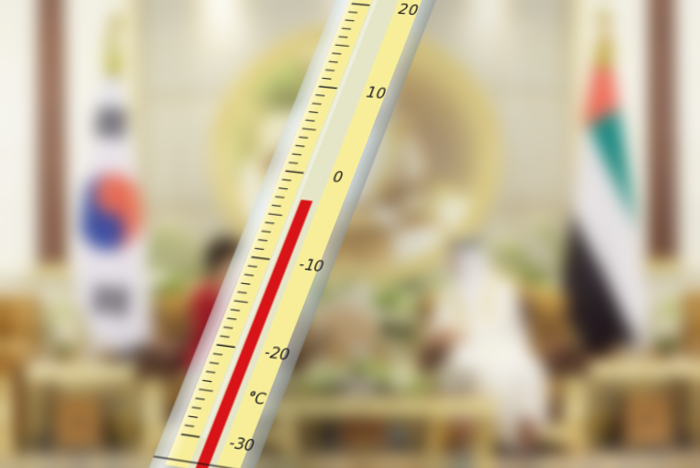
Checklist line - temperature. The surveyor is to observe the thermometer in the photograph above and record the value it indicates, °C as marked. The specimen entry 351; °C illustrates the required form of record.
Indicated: -3; °C
